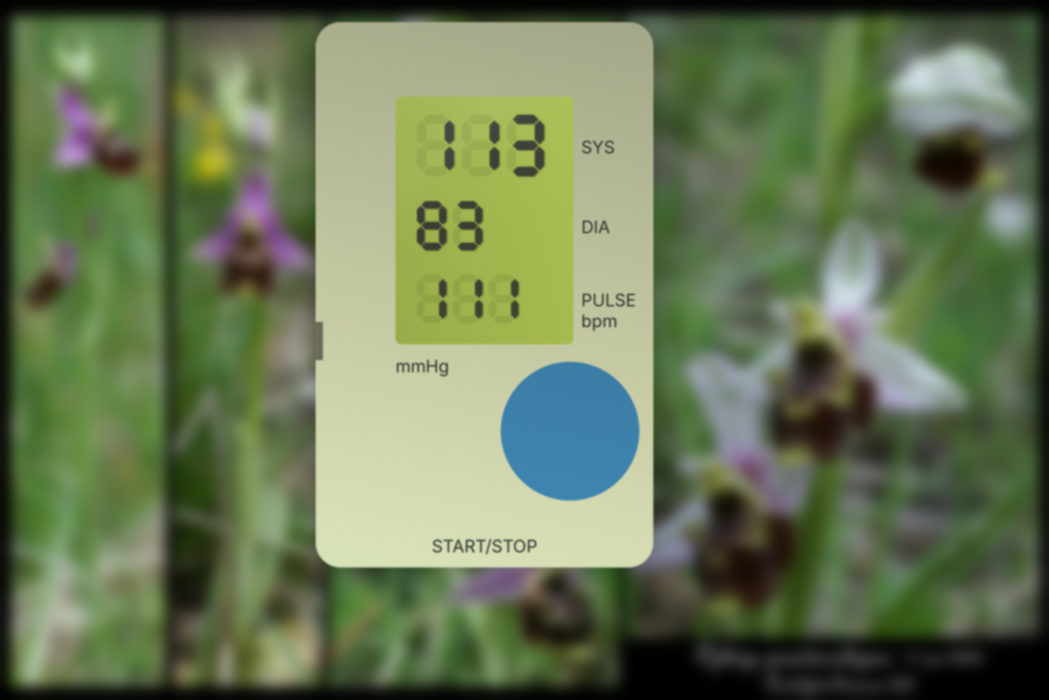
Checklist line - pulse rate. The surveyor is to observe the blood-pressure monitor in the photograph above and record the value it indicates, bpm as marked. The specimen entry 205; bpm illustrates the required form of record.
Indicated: 111; bpm
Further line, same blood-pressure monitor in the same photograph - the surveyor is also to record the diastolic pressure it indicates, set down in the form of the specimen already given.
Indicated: 83; mmHg
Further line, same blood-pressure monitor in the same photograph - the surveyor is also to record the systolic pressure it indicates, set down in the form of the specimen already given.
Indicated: 113; mmHg
